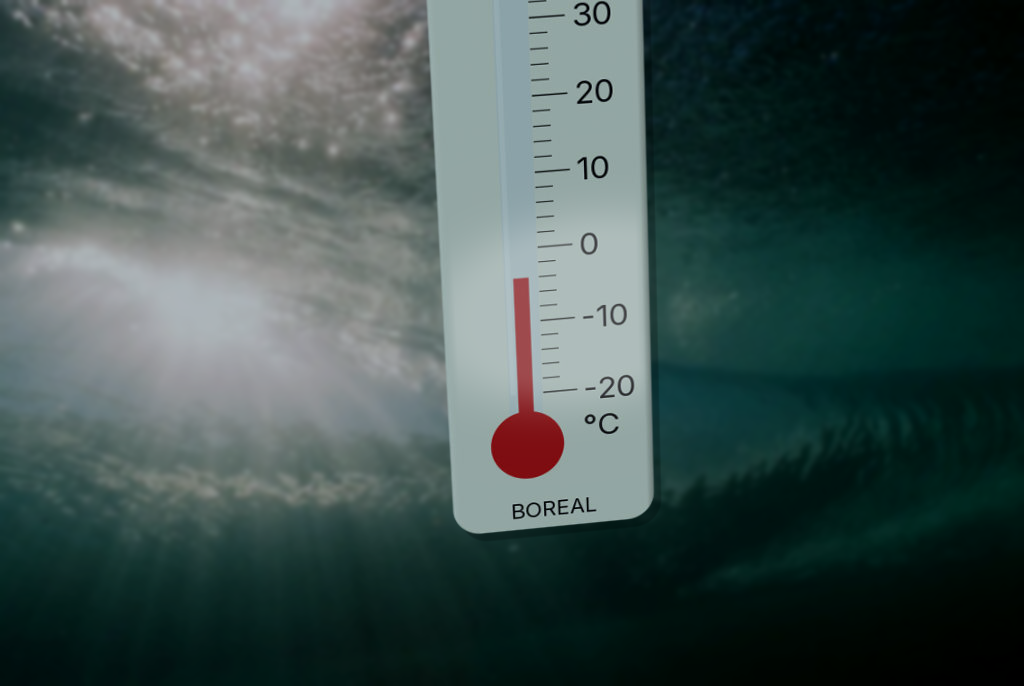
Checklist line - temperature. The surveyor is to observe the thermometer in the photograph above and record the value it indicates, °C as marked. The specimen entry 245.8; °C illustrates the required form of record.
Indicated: -4; °C
